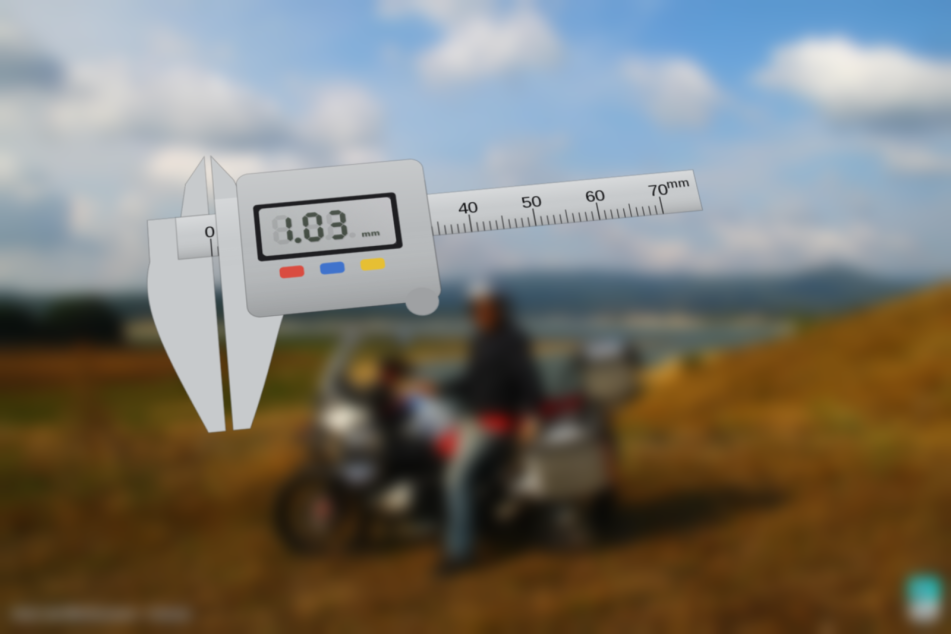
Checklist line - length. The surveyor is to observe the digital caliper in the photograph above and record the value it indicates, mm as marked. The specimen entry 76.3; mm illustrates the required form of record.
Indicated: 1.03; mm
